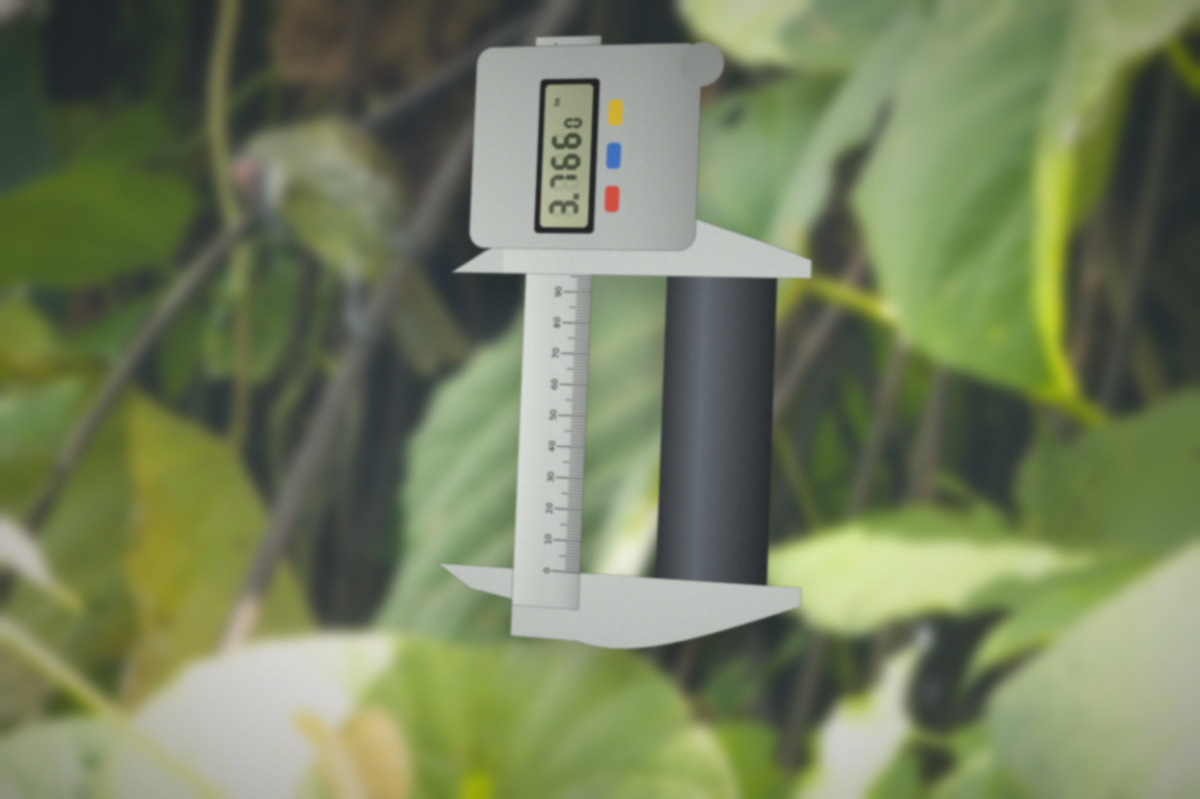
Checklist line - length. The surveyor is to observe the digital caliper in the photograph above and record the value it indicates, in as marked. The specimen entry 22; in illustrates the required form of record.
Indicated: 3.7660; in
